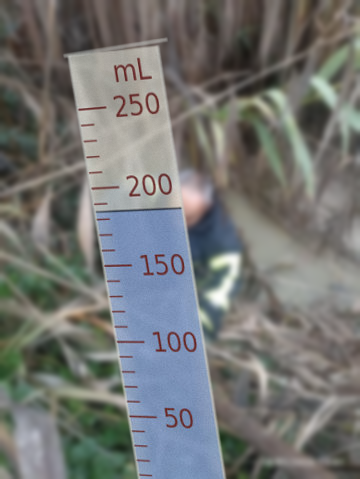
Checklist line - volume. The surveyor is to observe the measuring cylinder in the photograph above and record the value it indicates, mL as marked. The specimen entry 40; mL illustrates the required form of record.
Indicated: 185; mL
